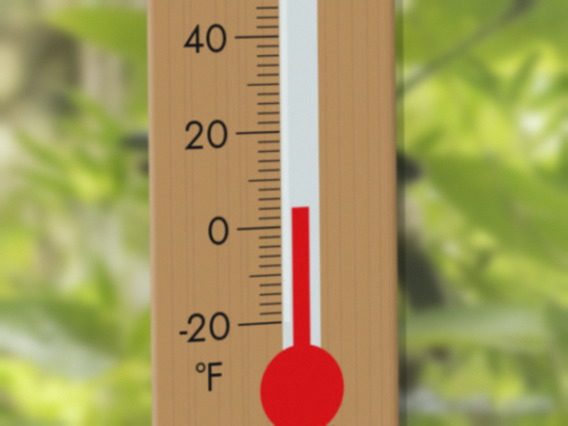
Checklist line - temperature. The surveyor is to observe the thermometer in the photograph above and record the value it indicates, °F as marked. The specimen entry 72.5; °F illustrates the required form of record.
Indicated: 4; °F
